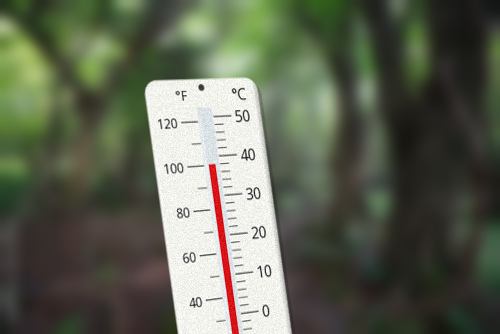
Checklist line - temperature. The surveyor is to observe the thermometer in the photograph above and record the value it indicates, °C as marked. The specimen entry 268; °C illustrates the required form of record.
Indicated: 38; °C
